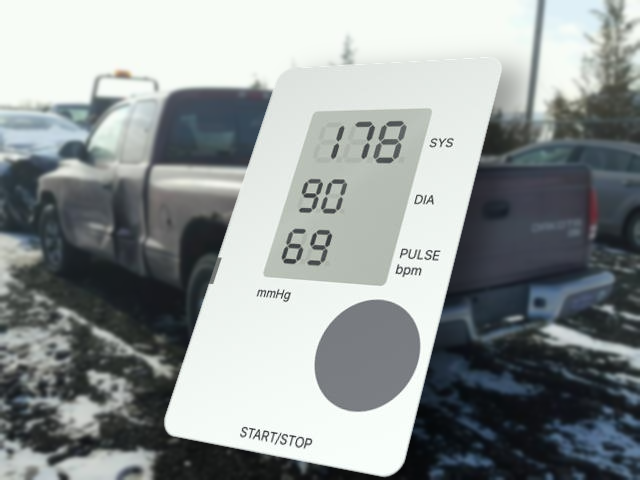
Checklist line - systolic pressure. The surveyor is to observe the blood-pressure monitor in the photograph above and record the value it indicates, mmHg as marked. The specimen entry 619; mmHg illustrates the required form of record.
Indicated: 178; mmHg
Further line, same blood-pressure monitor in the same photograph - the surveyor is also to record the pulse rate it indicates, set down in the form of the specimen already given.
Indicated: 69; bpm
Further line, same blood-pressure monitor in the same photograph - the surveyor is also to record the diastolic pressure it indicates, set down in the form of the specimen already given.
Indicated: 90; mmHg
